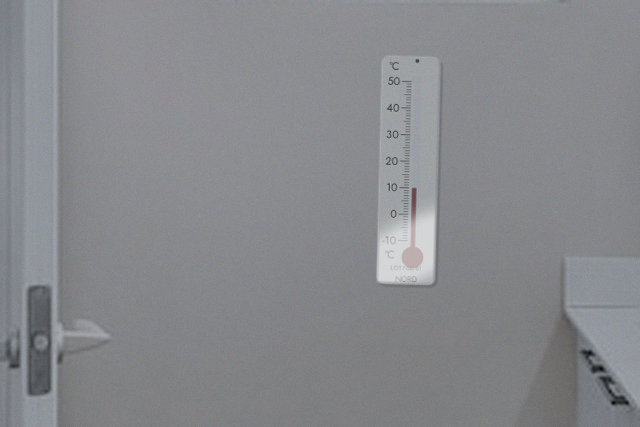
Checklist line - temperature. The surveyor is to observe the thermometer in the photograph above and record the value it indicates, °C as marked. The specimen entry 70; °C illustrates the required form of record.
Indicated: 10; °C
